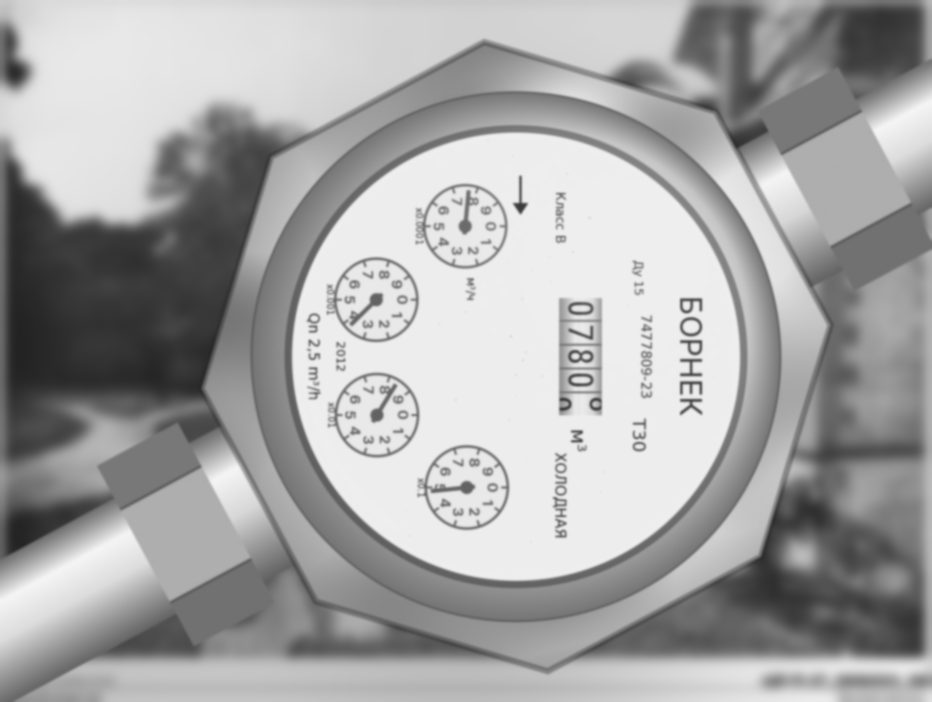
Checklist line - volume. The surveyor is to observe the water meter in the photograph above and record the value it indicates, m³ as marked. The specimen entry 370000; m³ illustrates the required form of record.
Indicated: 7808.4837; m³
